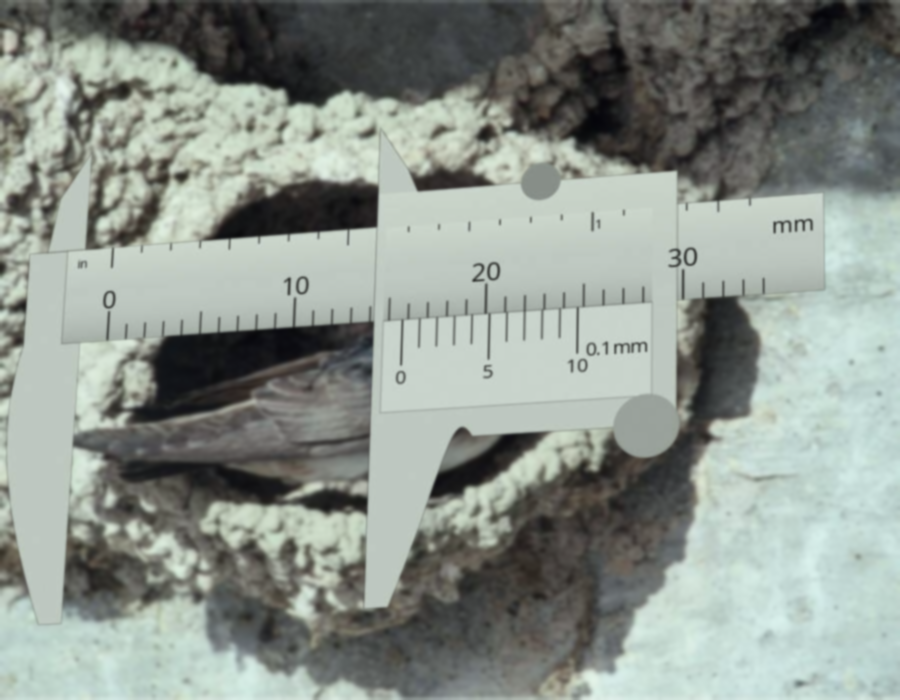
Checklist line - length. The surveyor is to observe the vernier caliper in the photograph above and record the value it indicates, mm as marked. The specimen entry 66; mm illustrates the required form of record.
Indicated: 15.7; mm
